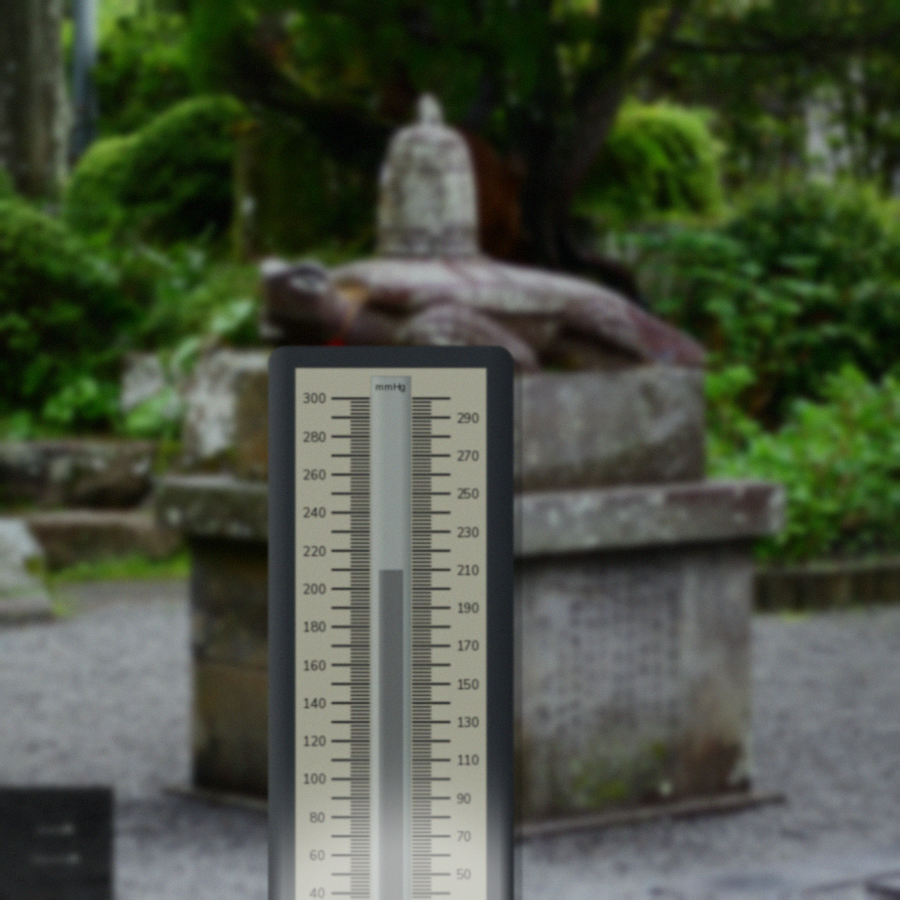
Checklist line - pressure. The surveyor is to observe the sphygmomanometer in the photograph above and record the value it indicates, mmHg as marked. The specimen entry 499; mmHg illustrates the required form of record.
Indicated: 210; mmHg
